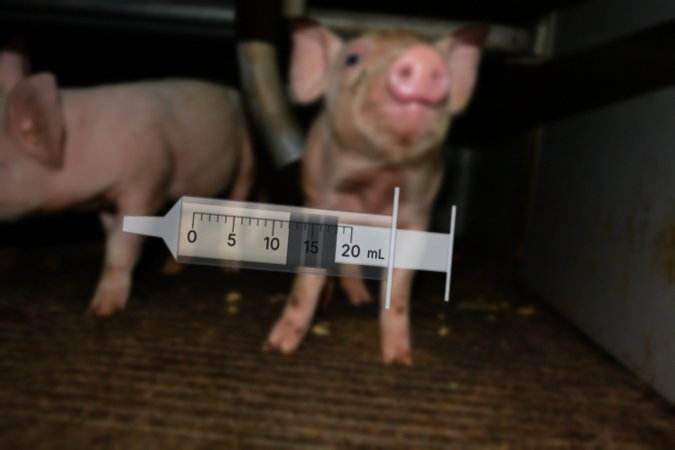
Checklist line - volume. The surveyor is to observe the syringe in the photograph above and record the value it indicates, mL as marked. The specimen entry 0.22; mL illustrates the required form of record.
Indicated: 12; mL
